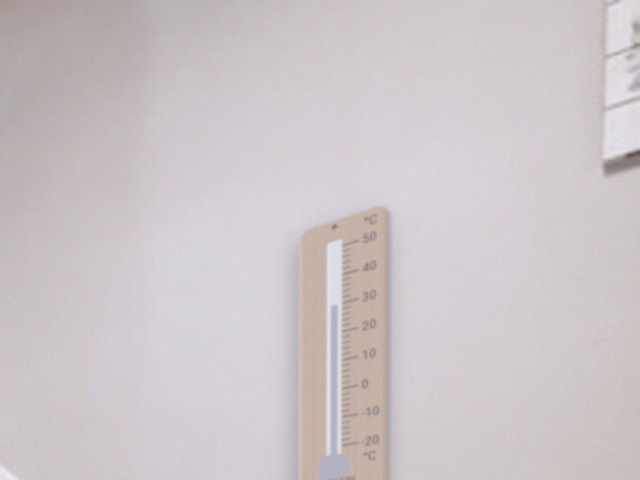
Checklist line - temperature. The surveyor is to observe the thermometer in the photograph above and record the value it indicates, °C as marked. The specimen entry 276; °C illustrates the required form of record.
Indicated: 30; °C
